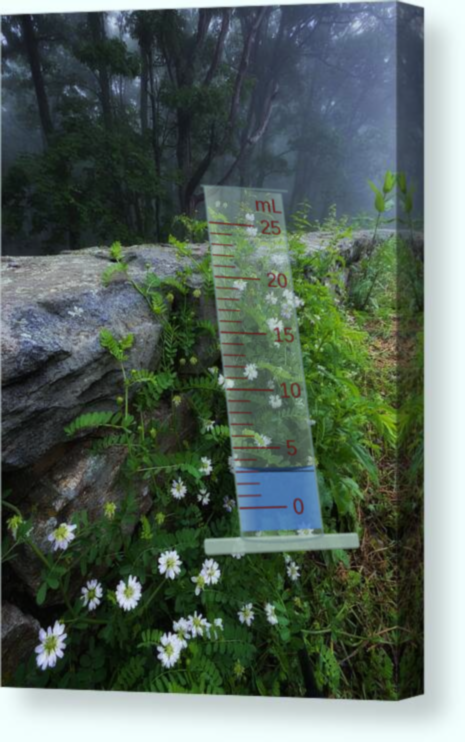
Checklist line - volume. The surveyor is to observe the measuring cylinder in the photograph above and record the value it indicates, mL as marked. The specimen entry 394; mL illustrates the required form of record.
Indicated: 3; mL
